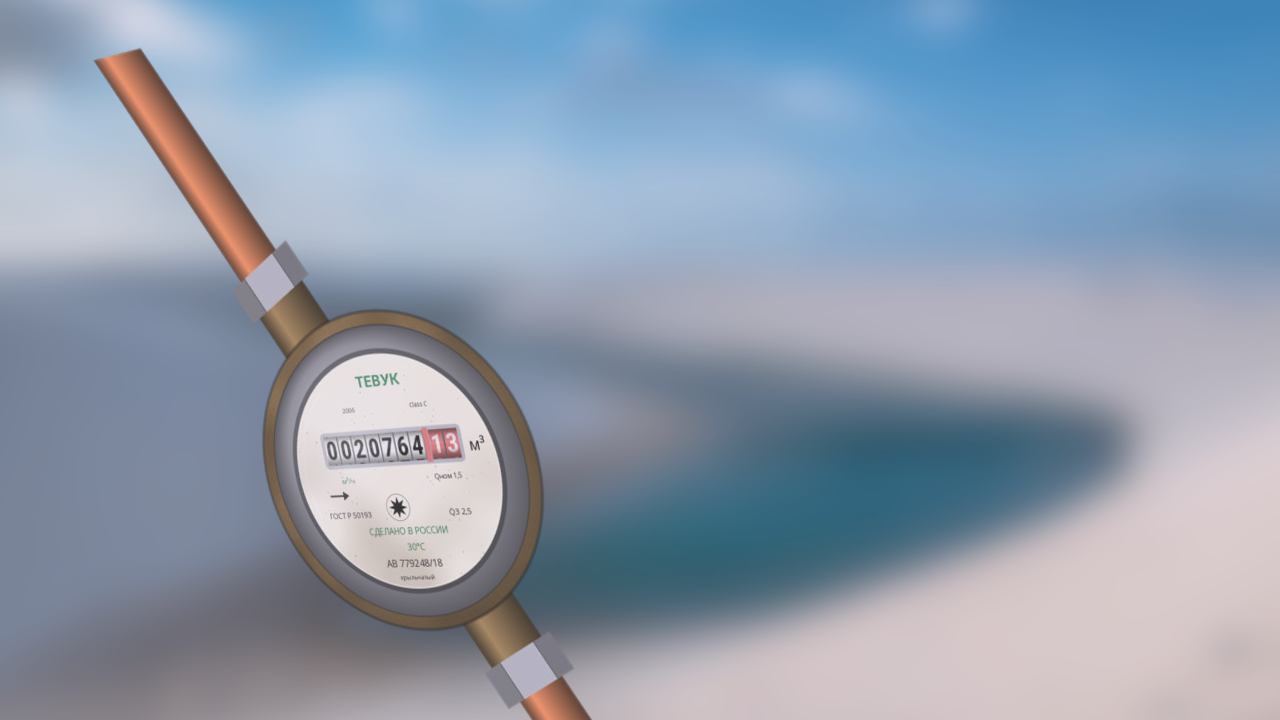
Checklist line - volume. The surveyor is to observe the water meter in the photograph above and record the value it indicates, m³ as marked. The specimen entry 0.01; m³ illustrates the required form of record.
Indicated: 20764.13; m³
